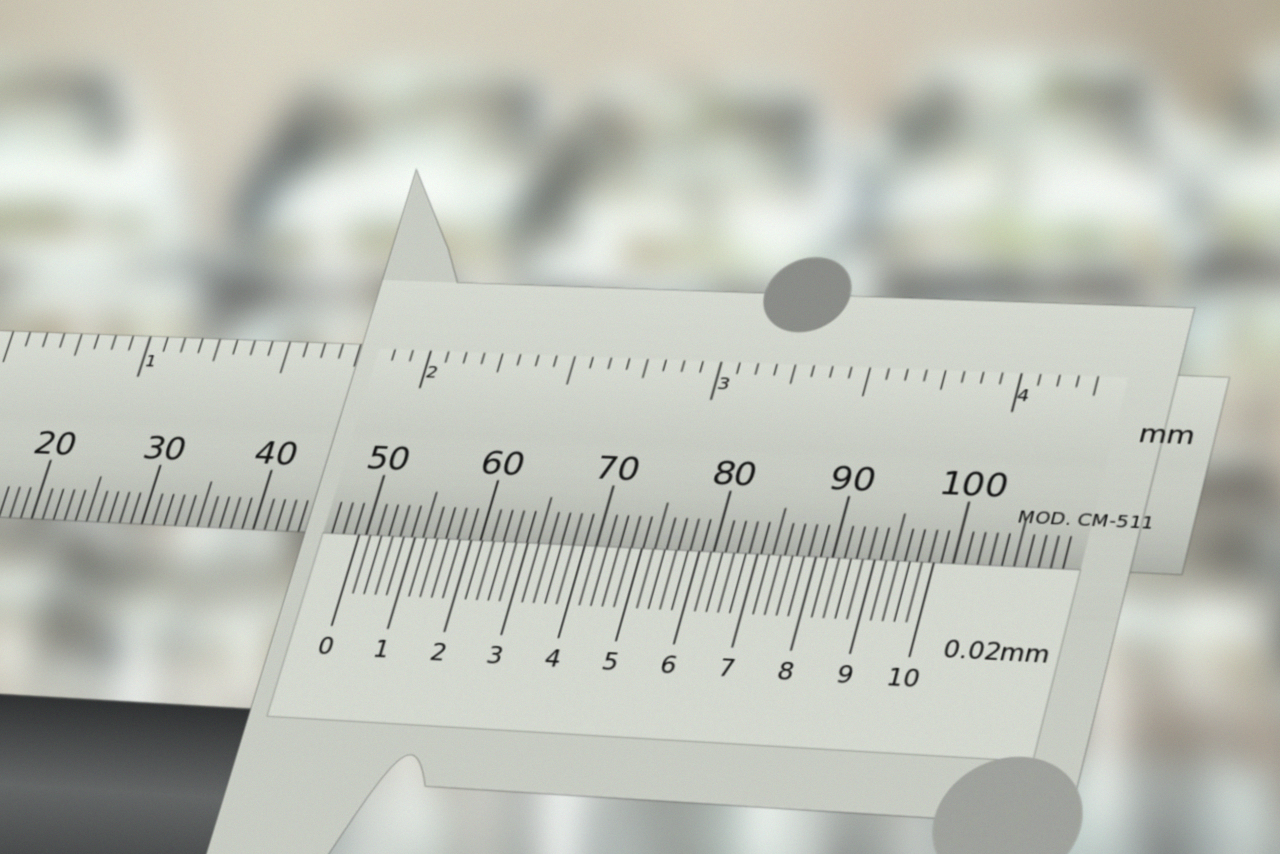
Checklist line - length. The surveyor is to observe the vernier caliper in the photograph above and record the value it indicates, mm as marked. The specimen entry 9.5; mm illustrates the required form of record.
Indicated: 49.4; mm
